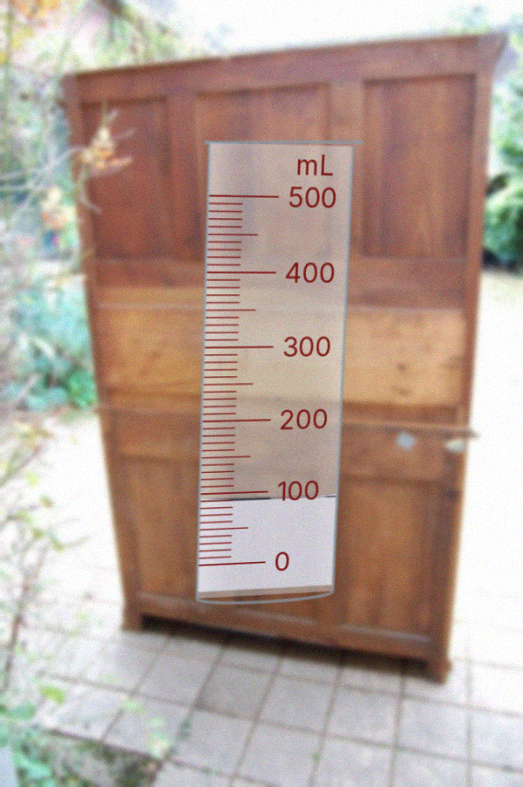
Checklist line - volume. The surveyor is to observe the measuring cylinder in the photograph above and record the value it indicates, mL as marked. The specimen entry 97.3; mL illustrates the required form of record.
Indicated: 90; mL
